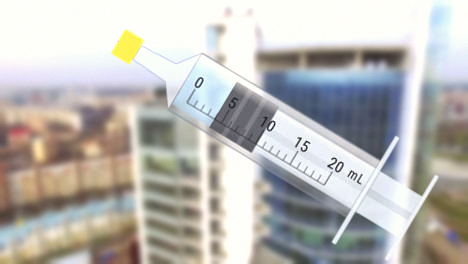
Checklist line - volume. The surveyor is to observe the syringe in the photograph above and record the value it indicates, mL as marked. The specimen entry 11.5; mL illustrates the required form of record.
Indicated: 4; mL
